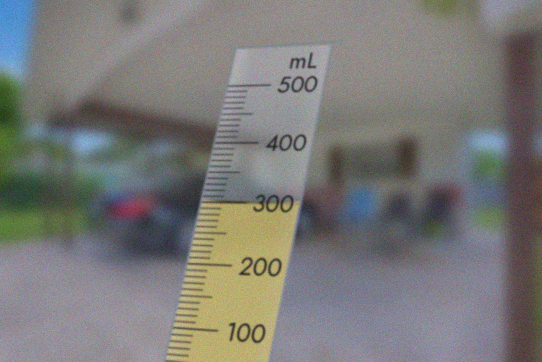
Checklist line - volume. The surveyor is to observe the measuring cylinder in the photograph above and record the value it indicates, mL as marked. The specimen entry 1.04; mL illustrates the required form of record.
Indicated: 300; mL
